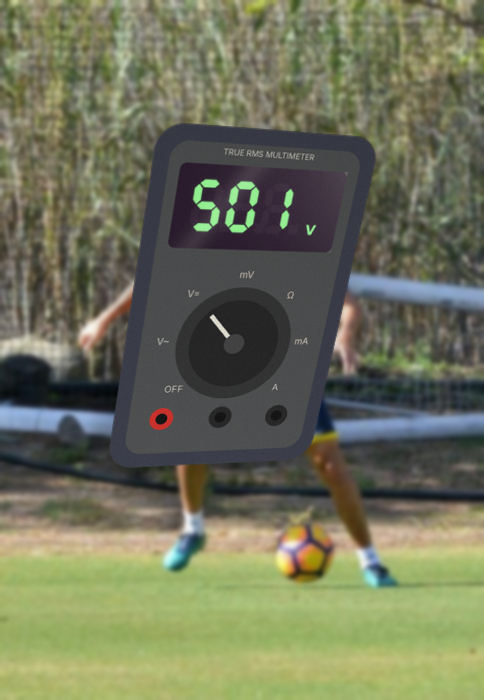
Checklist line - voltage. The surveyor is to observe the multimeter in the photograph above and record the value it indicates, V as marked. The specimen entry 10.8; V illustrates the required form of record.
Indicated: 501; V
